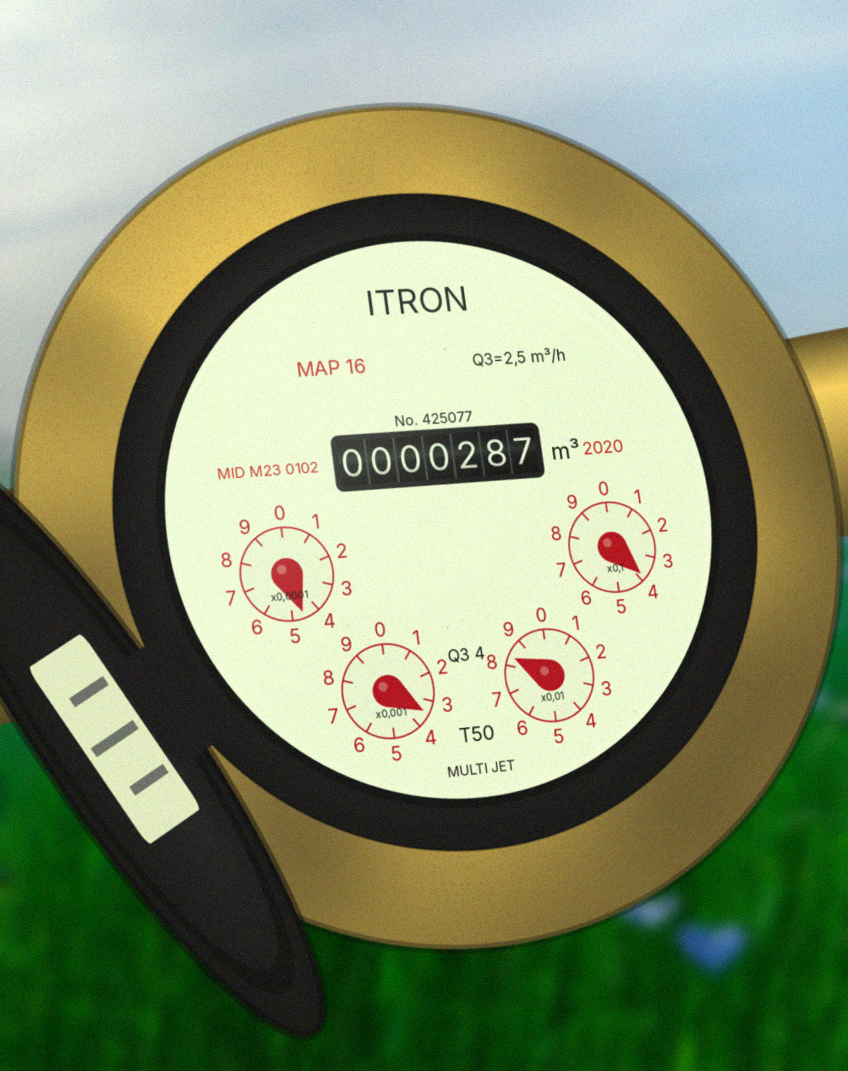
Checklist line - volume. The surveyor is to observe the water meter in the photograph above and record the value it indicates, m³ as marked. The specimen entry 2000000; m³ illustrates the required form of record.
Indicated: 287.3834; m³
